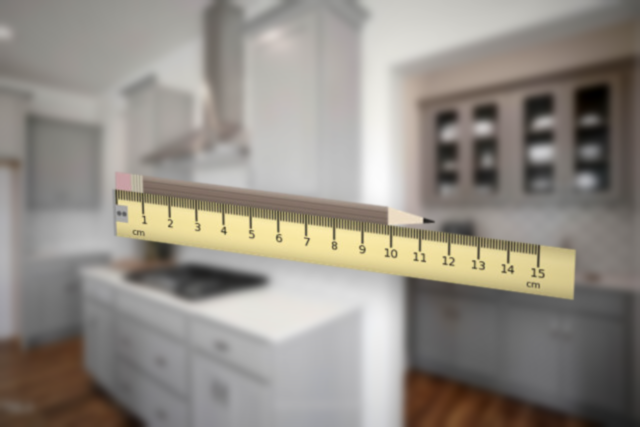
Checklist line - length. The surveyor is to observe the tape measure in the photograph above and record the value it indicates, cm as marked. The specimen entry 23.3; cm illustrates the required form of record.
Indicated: 11.5; cm
